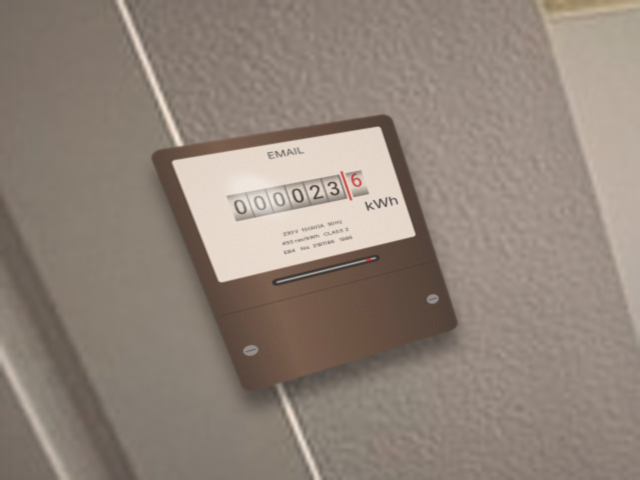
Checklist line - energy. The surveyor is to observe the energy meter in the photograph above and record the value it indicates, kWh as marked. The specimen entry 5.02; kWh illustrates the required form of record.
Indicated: 23.6; kWh
